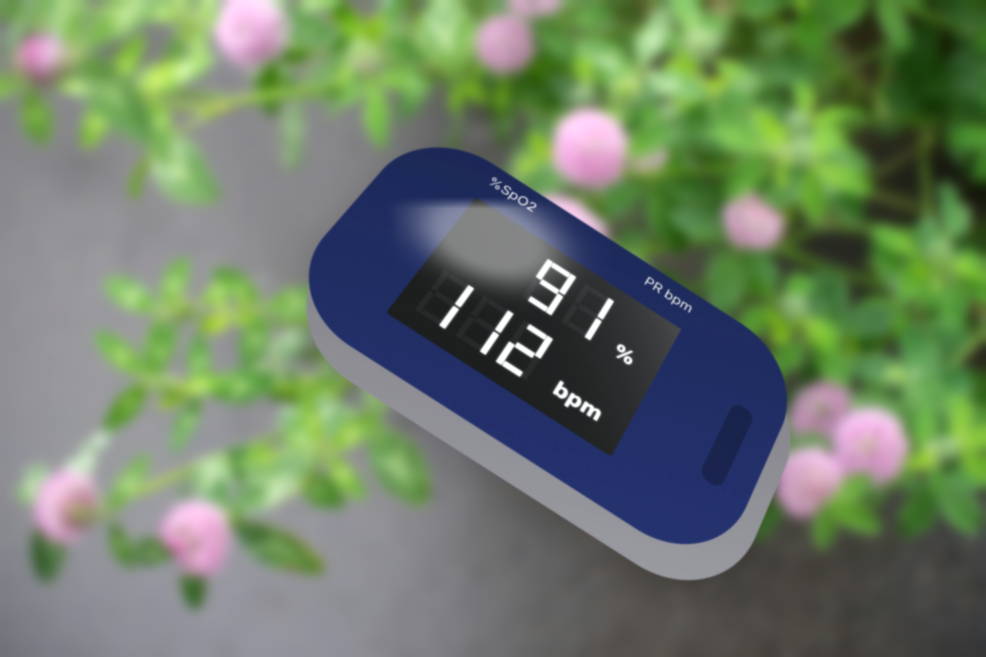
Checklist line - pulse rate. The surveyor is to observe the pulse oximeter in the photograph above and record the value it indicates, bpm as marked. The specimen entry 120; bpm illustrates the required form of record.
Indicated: 112; bpm
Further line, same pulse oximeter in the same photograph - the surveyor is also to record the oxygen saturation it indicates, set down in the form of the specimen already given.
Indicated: 91; %
